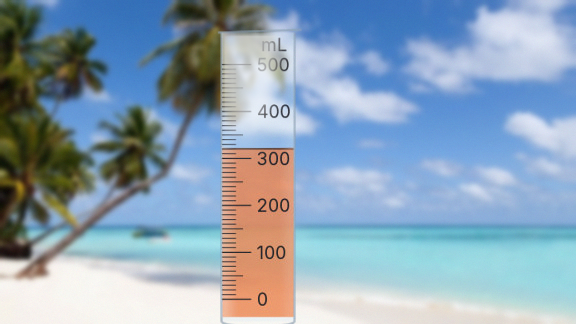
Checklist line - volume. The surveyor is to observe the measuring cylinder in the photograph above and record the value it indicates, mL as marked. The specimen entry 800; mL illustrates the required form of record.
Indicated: 320; mL
